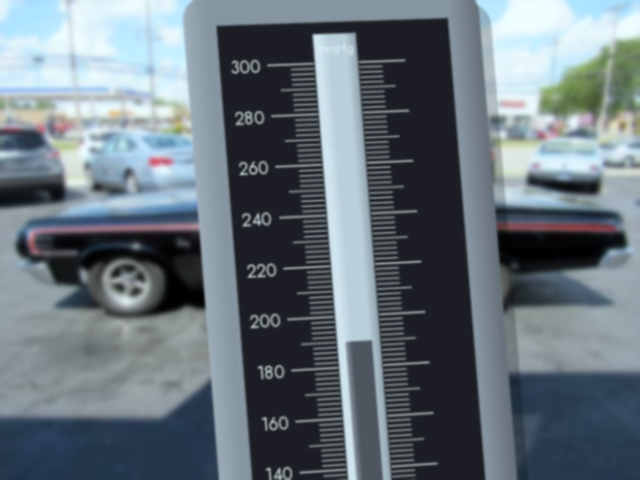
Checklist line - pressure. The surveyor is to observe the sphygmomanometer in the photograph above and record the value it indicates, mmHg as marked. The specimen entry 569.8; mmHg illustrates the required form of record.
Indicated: 190; mmHg
